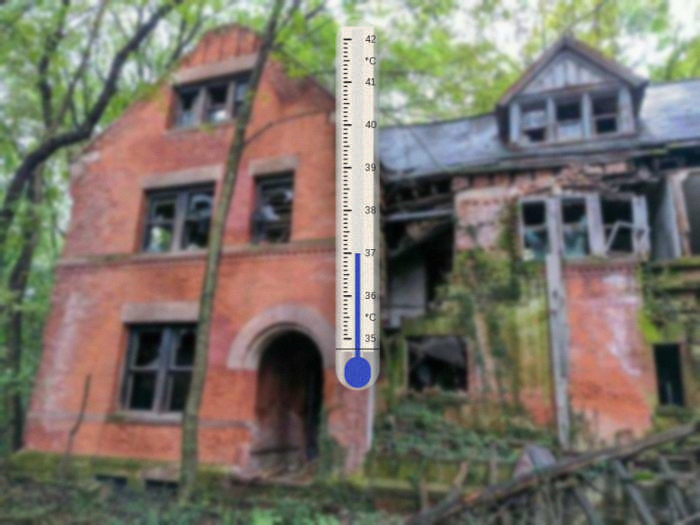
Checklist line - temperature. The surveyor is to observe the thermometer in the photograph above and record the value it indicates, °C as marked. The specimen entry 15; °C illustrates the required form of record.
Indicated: 37; °C
